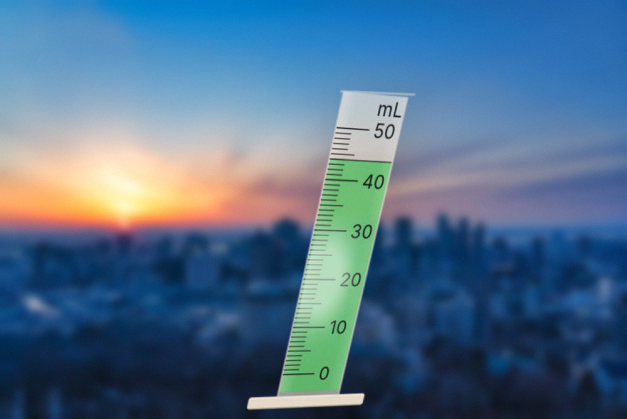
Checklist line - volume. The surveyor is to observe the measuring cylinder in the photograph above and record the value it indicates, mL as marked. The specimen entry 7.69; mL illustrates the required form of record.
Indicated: 44; mL
